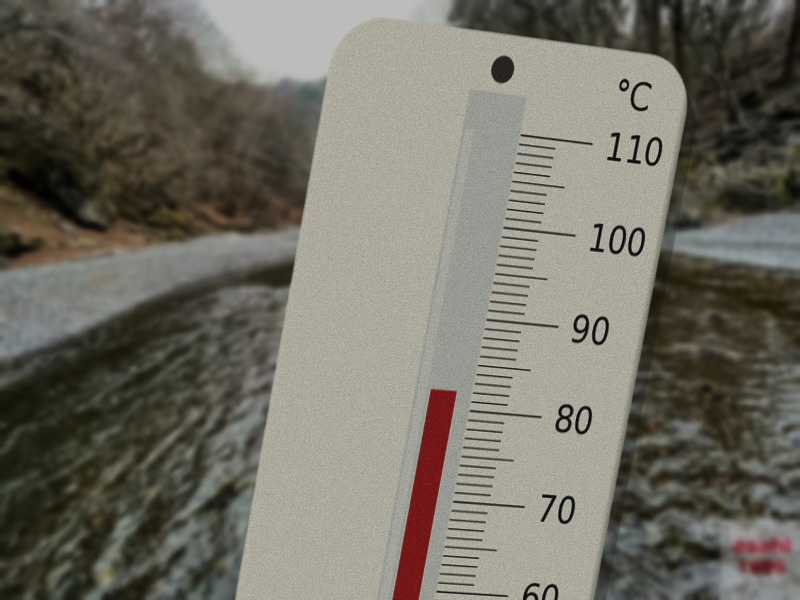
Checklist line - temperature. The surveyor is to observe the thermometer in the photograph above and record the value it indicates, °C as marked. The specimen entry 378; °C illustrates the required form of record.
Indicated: 82; °C
